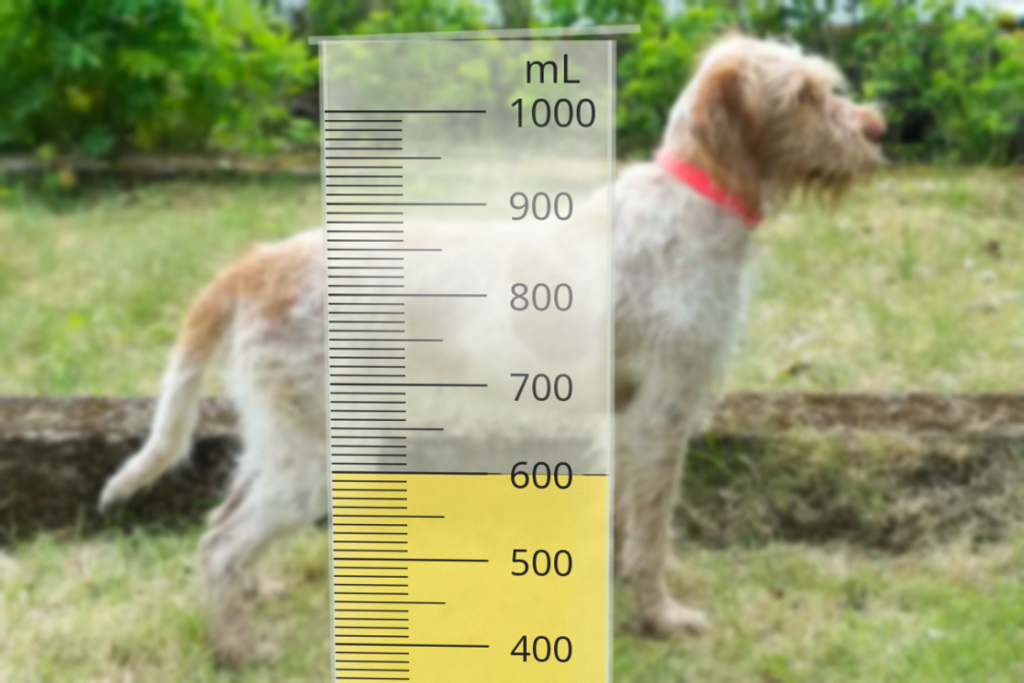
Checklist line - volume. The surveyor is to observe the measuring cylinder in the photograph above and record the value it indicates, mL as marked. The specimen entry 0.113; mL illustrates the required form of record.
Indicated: 600; mL
